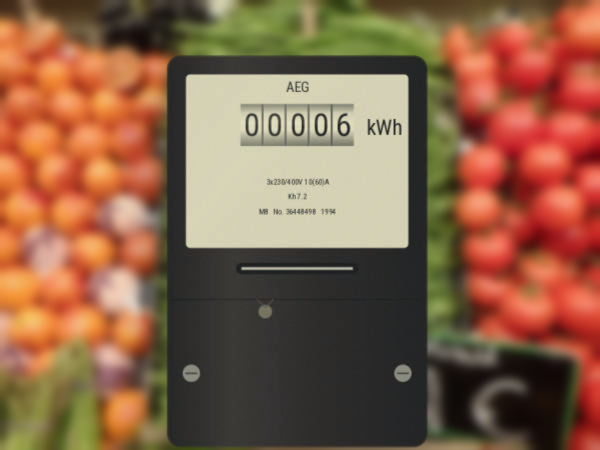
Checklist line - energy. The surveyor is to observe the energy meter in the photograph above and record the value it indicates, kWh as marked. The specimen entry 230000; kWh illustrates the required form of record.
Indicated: 6; kWh
